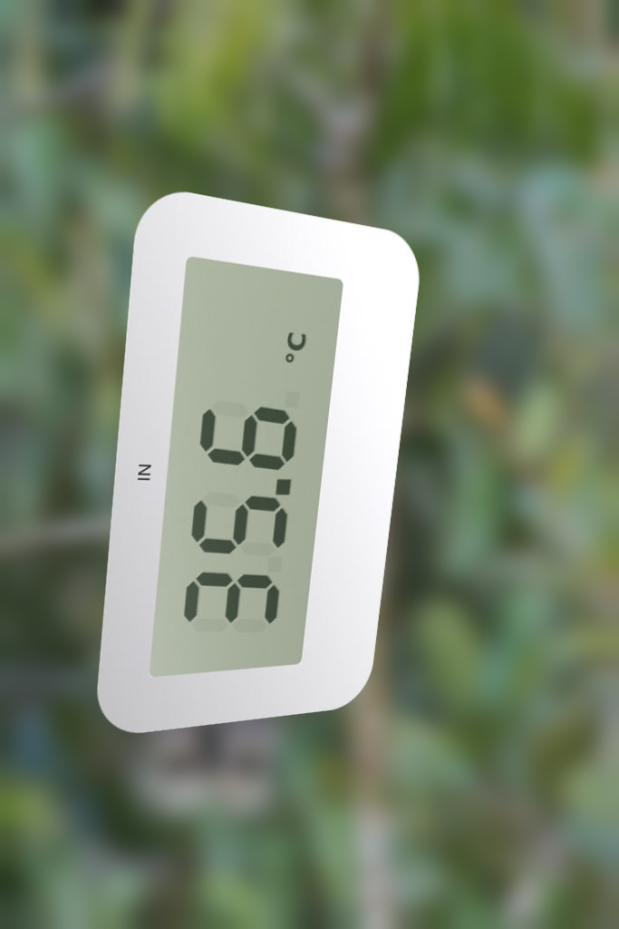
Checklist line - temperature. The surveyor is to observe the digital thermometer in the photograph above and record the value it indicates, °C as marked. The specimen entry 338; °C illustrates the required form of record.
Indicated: 35.6; °C
